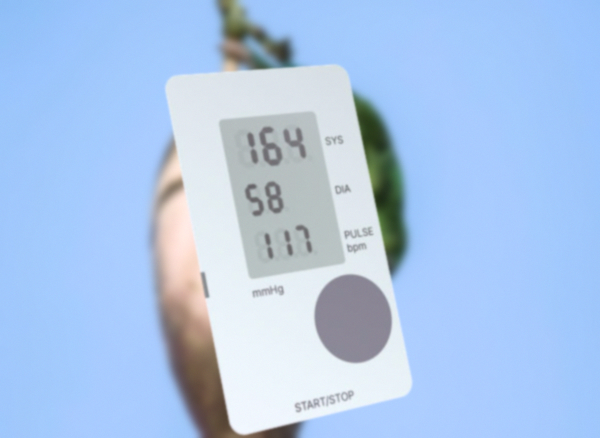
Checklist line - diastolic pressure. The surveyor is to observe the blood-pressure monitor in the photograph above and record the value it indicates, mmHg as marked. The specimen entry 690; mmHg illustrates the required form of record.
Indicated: 58; mmHg
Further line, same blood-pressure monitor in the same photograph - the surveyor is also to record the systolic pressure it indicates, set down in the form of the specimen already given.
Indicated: 164; mmHg
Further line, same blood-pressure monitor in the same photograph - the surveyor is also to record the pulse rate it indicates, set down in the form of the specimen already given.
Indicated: 117; bpm
